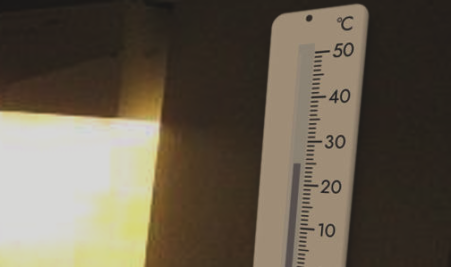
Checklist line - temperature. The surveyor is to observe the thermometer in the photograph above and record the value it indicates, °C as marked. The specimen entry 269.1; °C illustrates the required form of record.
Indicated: 25; °C
